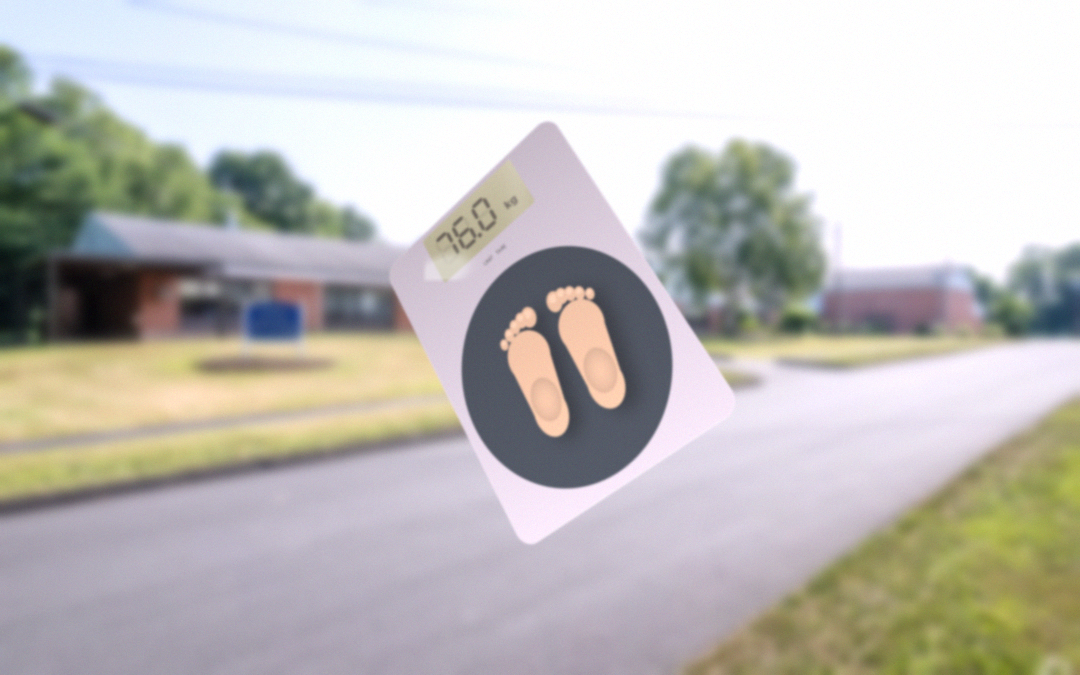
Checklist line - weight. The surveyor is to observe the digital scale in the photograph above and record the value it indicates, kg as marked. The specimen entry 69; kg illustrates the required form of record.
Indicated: 76.0; kg
